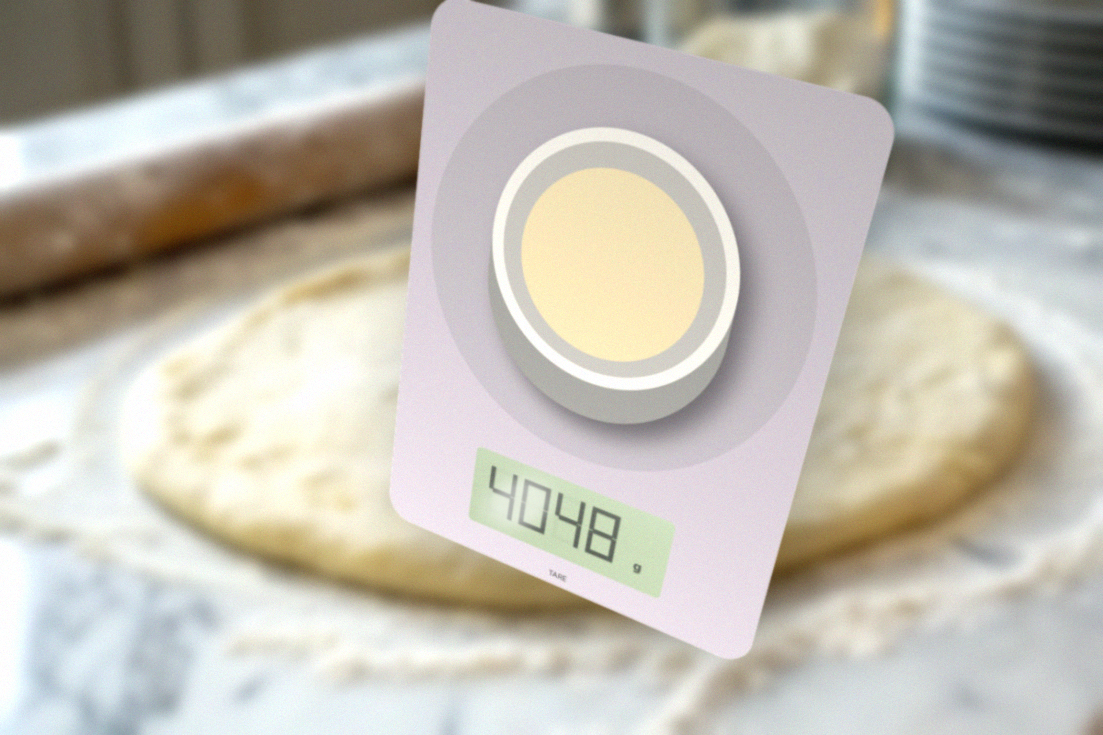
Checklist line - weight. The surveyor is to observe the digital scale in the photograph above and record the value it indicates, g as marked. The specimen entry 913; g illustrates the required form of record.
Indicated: 4048; g
